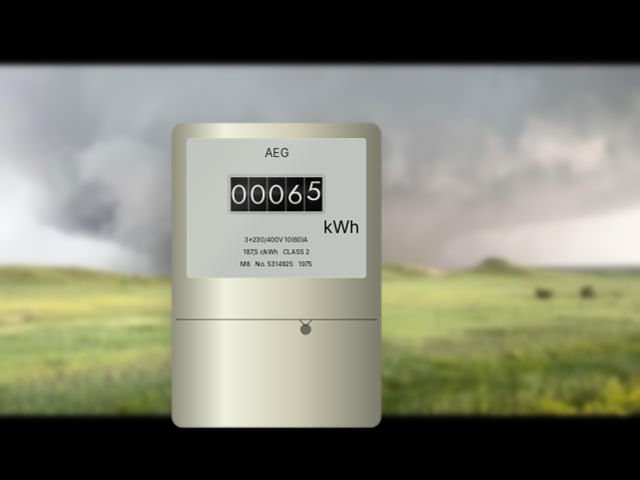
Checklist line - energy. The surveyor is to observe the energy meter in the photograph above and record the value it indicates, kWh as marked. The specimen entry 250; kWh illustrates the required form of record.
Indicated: 65; kWh
